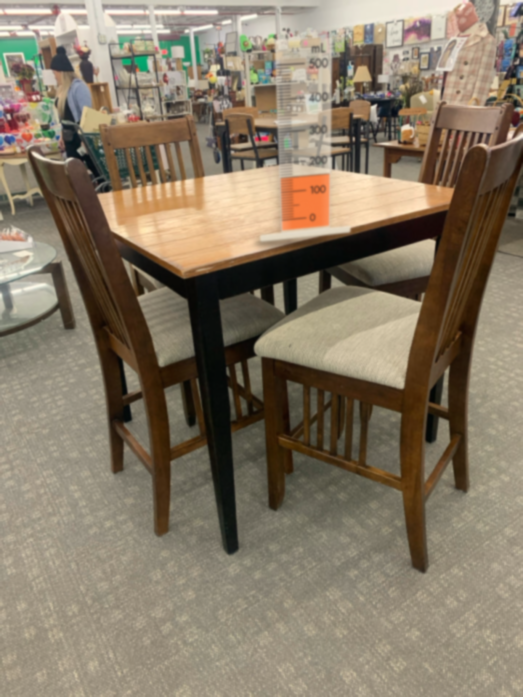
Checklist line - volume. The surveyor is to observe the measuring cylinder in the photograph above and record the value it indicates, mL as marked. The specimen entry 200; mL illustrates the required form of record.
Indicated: 150; mL
